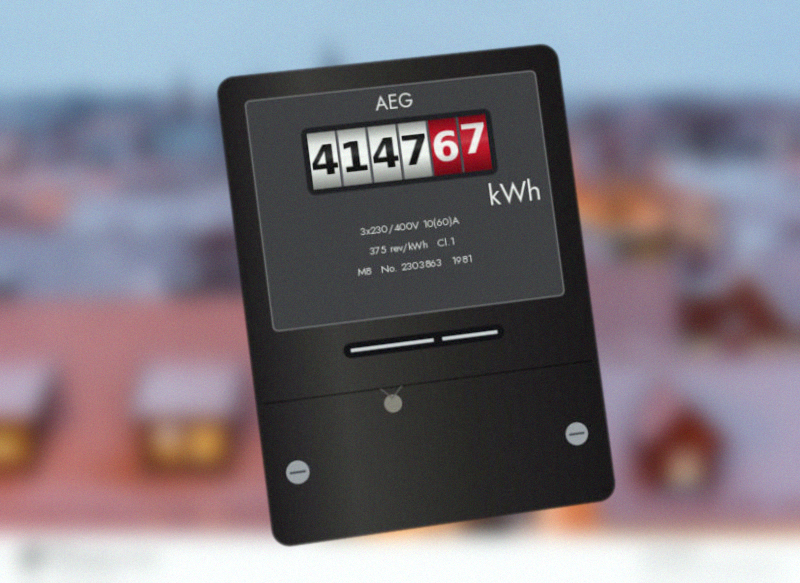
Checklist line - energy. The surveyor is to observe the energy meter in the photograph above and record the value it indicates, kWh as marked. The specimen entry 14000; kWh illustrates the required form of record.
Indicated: 4147.67; kWh
